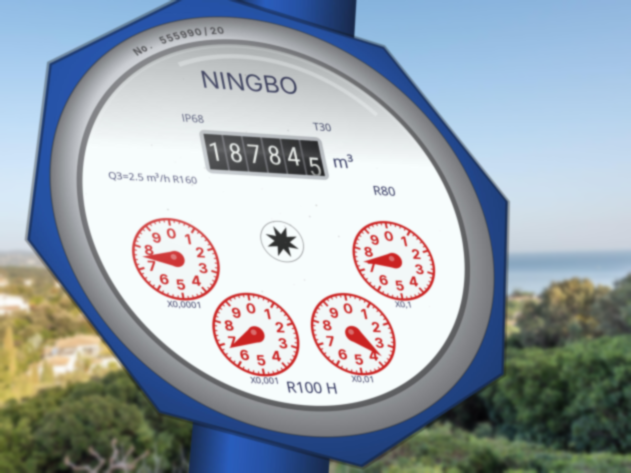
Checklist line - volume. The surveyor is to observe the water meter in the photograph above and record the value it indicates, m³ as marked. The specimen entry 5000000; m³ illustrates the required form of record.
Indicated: 187844.7367; m³
